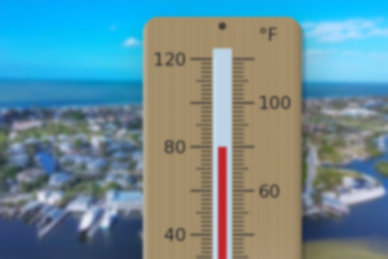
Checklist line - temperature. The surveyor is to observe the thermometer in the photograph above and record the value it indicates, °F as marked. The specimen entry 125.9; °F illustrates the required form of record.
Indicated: 80; °F
